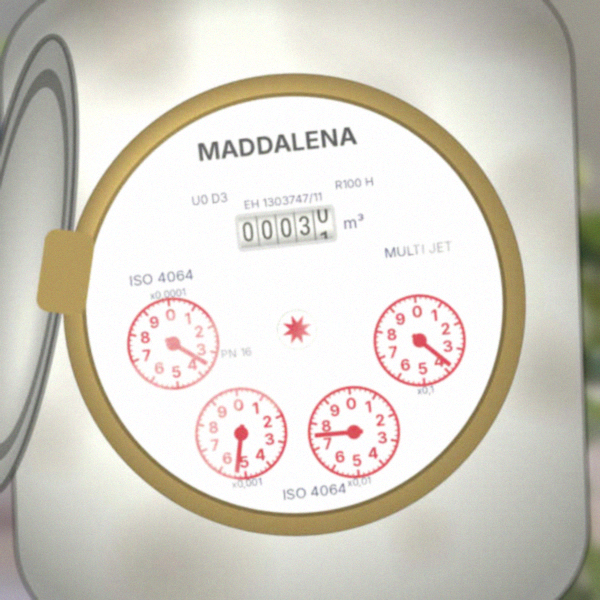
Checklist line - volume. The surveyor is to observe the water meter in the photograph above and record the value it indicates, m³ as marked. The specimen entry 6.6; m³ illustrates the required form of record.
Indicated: 30.3753; m³
